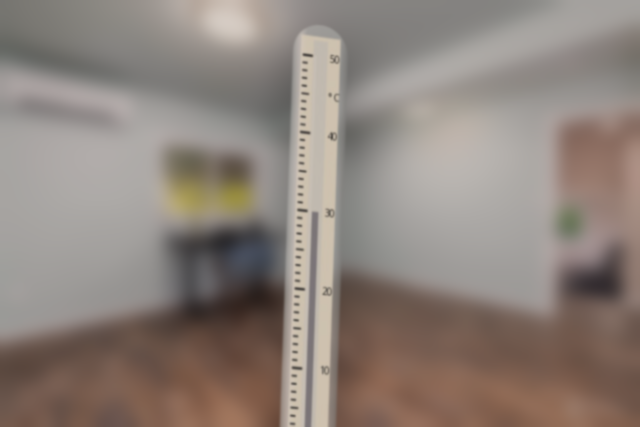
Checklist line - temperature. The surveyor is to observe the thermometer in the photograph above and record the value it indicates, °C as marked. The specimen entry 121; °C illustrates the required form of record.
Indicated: 30; °C
